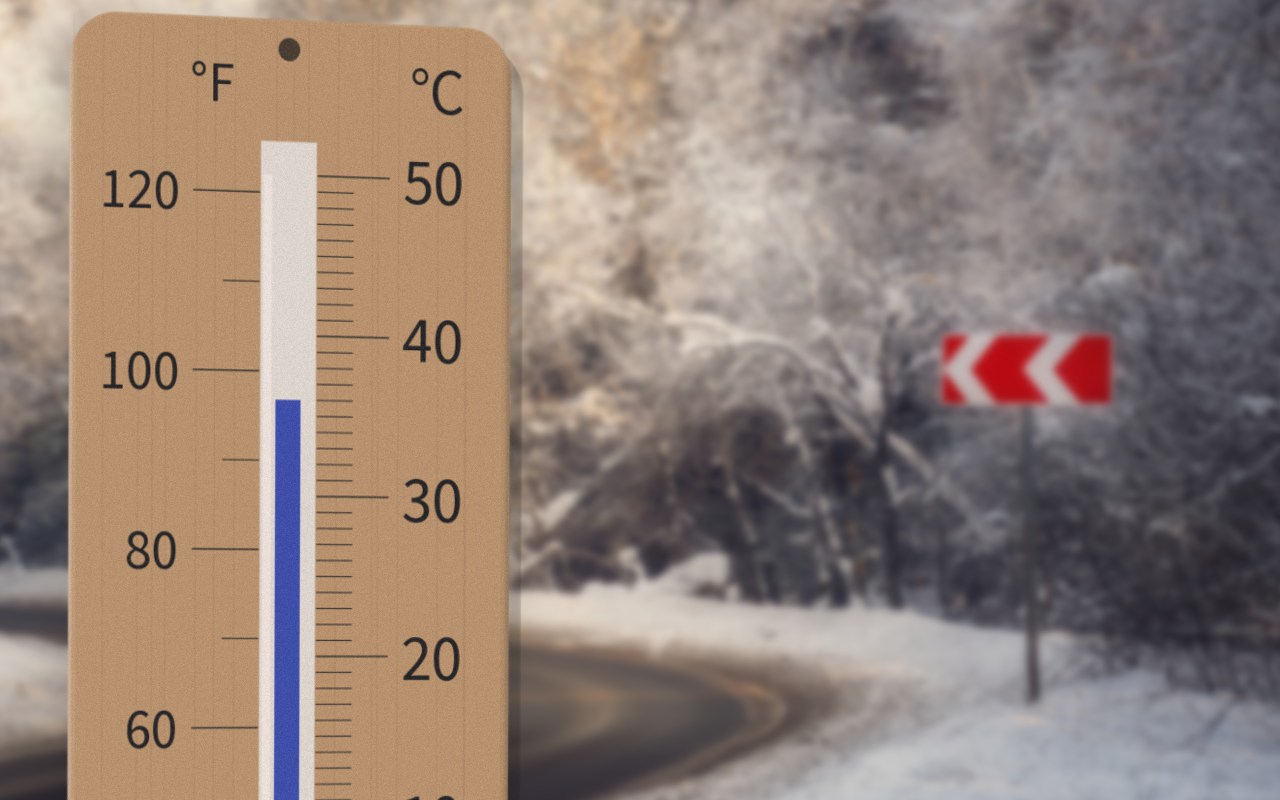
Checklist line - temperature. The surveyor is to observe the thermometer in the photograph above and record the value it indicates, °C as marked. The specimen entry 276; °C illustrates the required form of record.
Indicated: 36; °C
